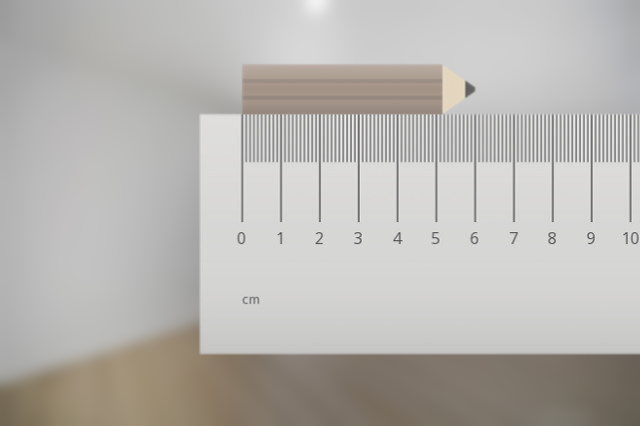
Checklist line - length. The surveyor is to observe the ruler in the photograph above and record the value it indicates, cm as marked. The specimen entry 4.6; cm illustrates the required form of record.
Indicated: 6; cm
